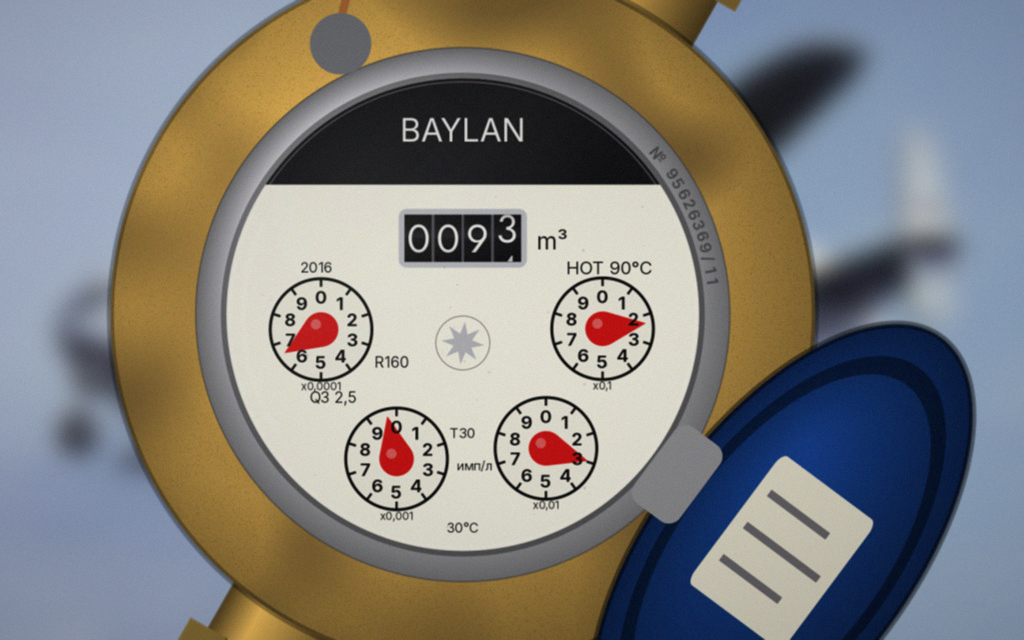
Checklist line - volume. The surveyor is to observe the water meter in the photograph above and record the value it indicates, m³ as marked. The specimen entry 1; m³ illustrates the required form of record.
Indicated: 93.2296; m³
